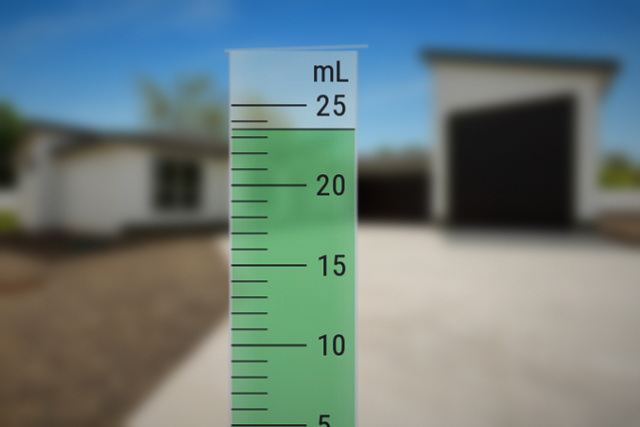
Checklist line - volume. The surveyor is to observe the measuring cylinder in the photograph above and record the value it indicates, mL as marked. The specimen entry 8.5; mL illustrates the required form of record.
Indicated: 23.5; mL
